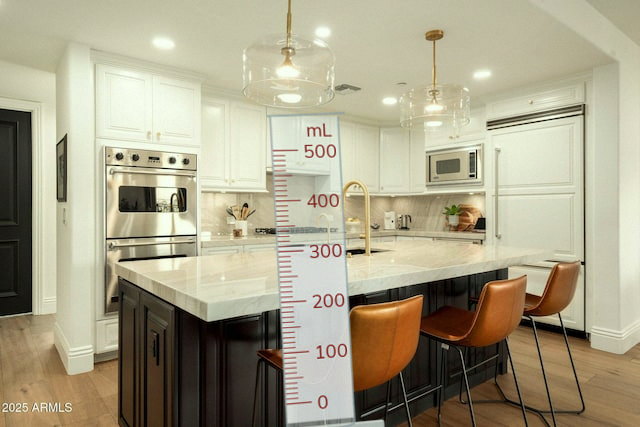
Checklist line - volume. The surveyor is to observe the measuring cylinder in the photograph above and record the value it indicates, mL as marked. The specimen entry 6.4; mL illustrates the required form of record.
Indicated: 310; mL
